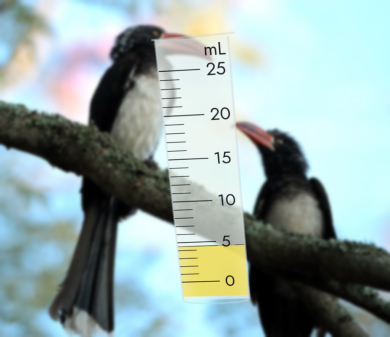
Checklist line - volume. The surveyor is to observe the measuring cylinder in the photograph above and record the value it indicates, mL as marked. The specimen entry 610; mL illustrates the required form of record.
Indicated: 4.5; mL
